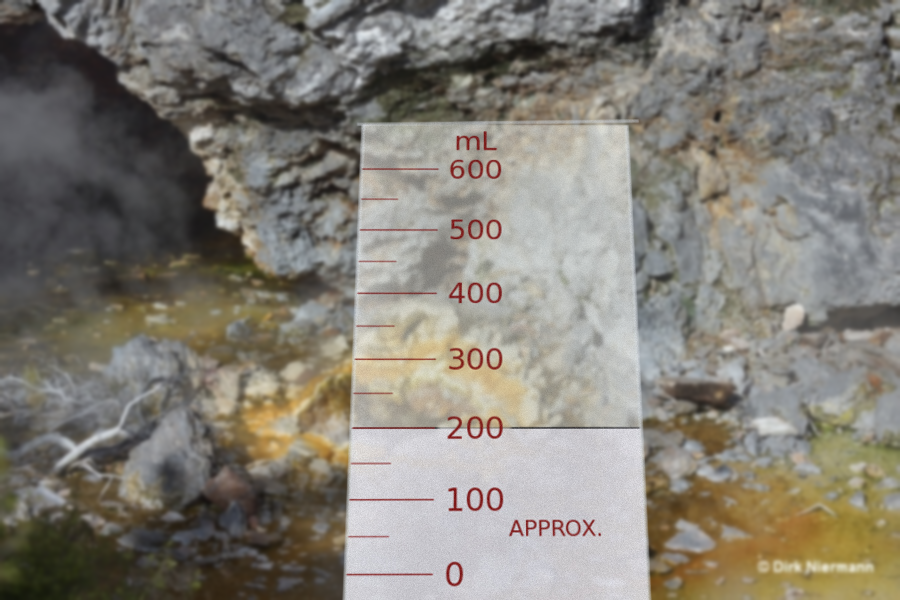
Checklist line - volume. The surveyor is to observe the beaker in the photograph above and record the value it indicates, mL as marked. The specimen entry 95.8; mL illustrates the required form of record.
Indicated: 200; mL
